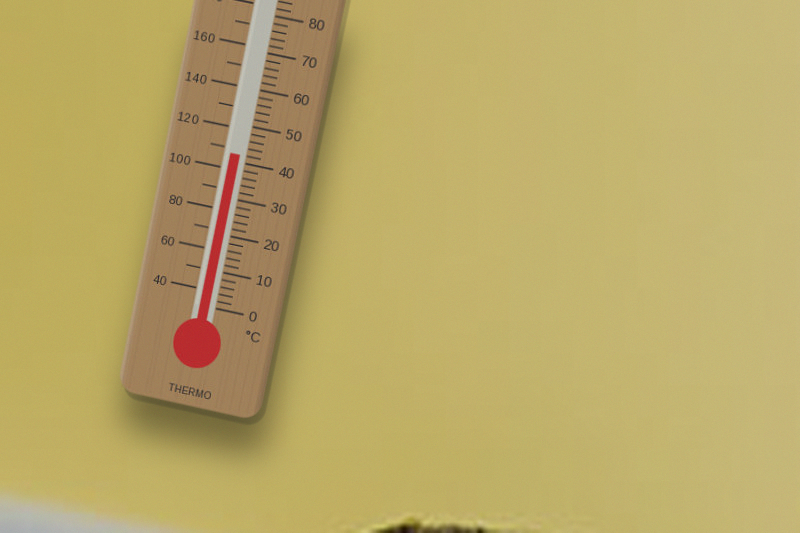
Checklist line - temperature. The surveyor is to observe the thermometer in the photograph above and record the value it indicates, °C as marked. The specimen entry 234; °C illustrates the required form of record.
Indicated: 42; °C
